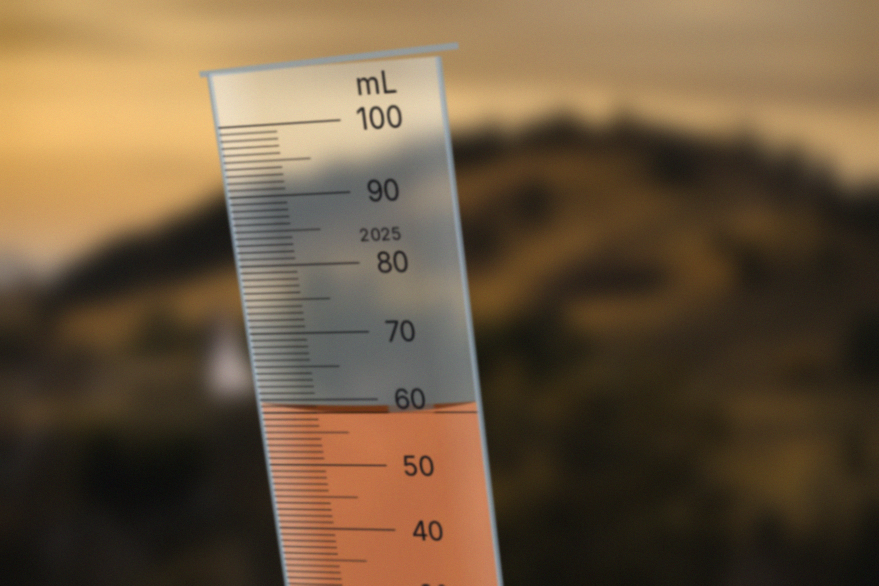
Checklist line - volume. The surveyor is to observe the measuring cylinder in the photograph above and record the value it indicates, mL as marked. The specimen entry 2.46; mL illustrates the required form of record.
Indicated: 58; mL
